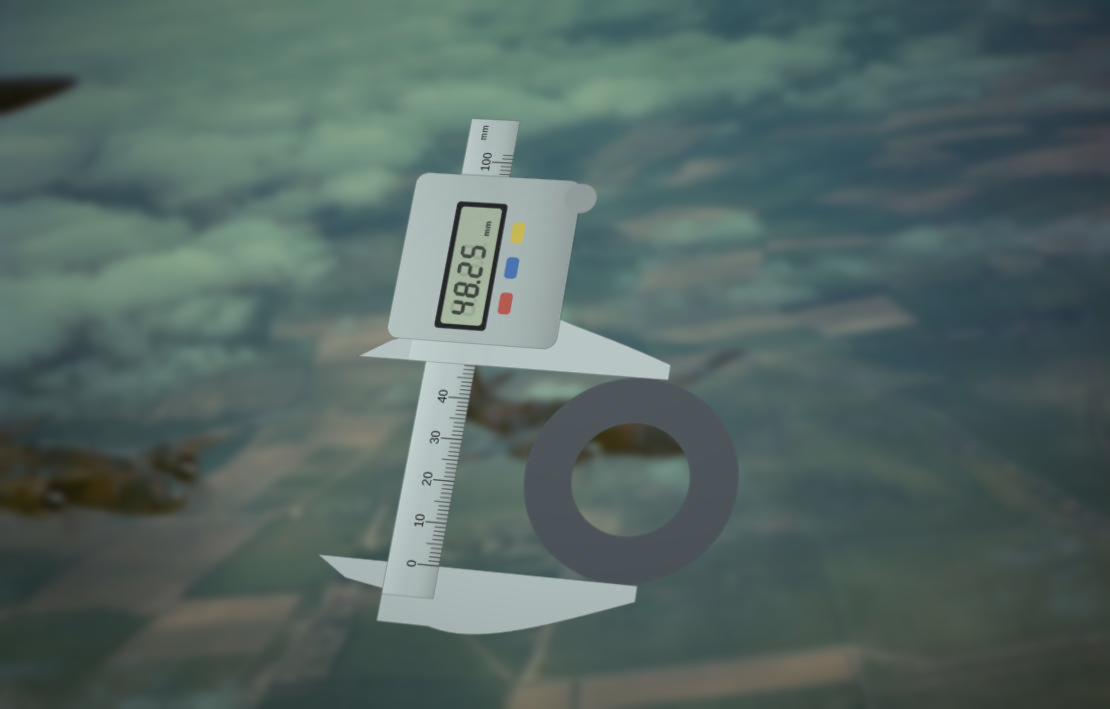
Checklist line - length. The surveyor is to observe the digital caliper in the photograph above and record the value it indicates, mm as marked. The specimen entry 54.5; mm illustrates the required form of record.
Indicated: 48.25; mm
